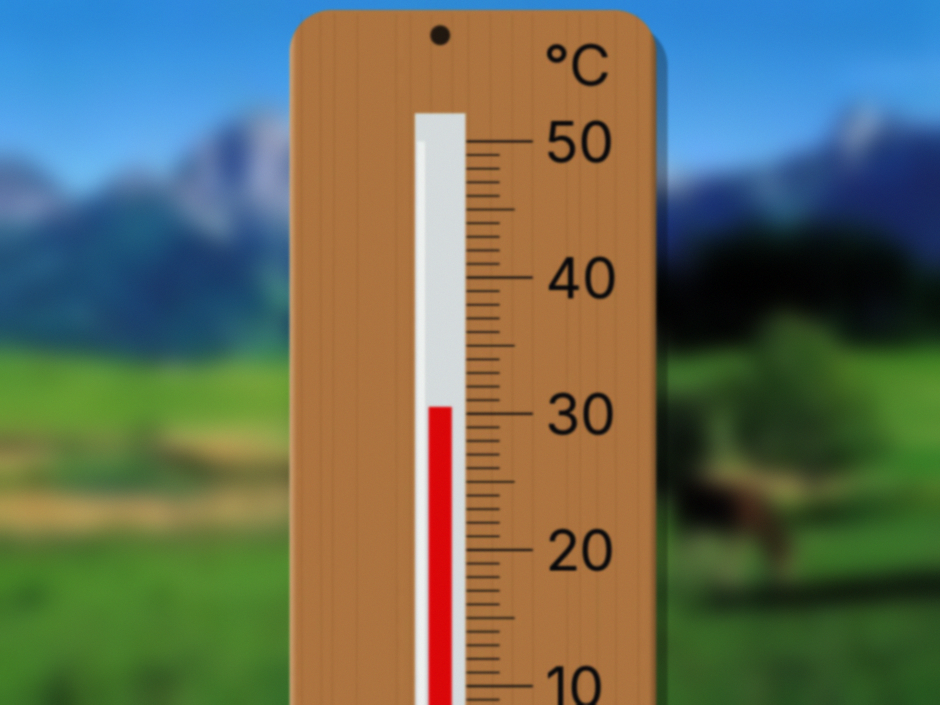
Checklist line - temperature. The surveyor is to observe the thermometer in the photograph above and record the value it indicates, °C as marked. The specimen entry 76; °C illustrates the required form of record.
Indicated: 30.5; °C
